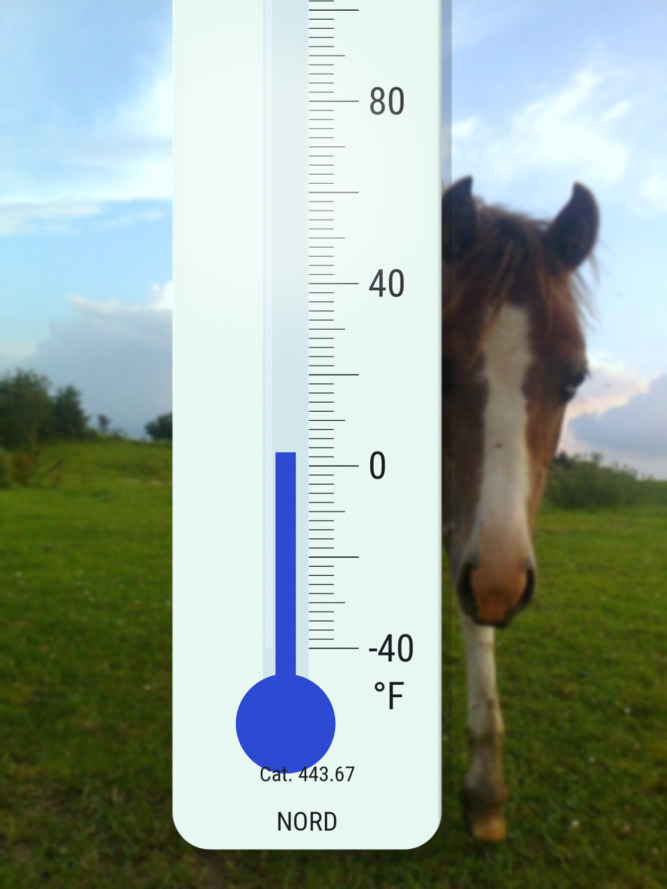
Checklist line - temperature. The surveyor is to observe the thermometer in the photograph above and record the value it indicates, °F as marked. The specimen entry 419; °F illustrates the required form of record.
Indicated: 3; °F
